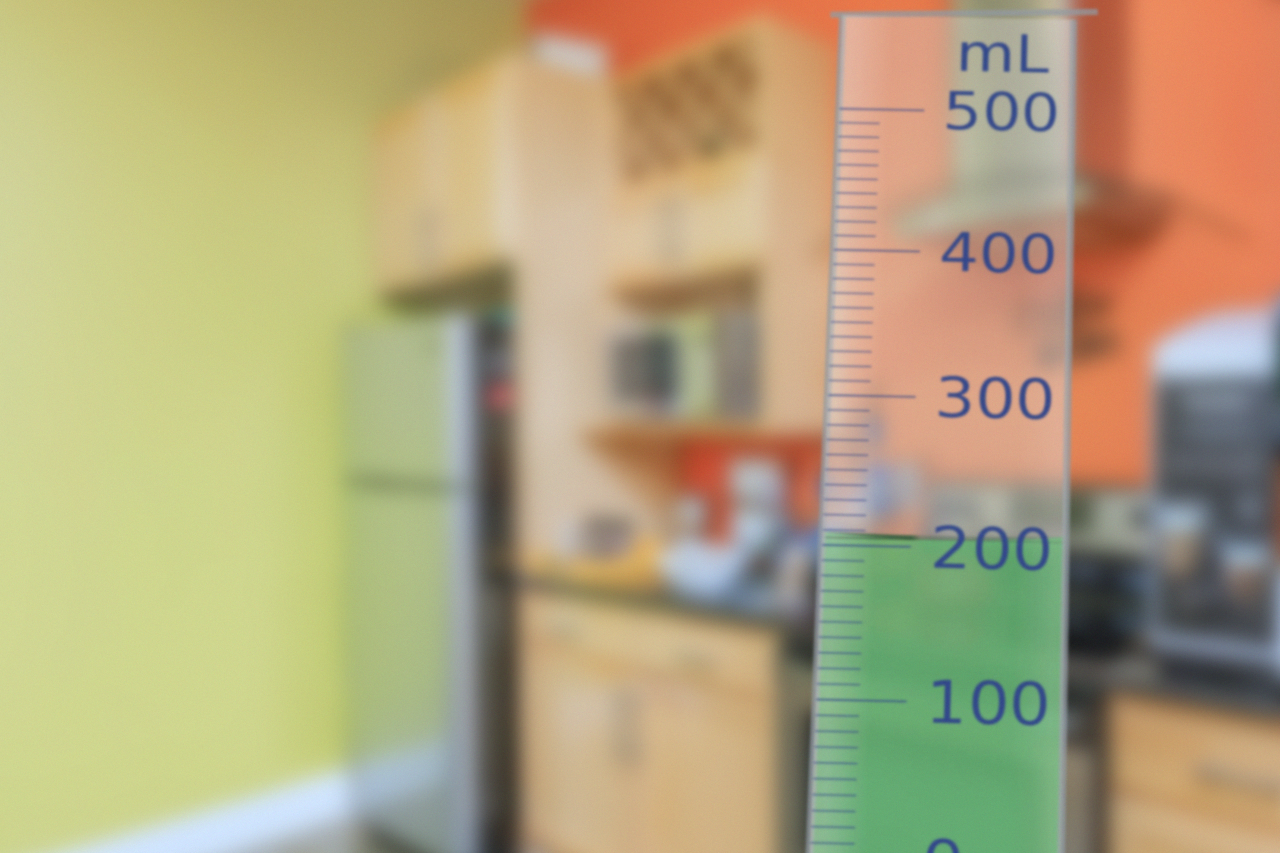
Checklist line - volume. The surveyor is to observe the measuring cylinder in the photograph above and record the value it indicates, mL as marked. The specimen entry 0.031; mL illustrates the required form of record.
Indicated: 205; mL
